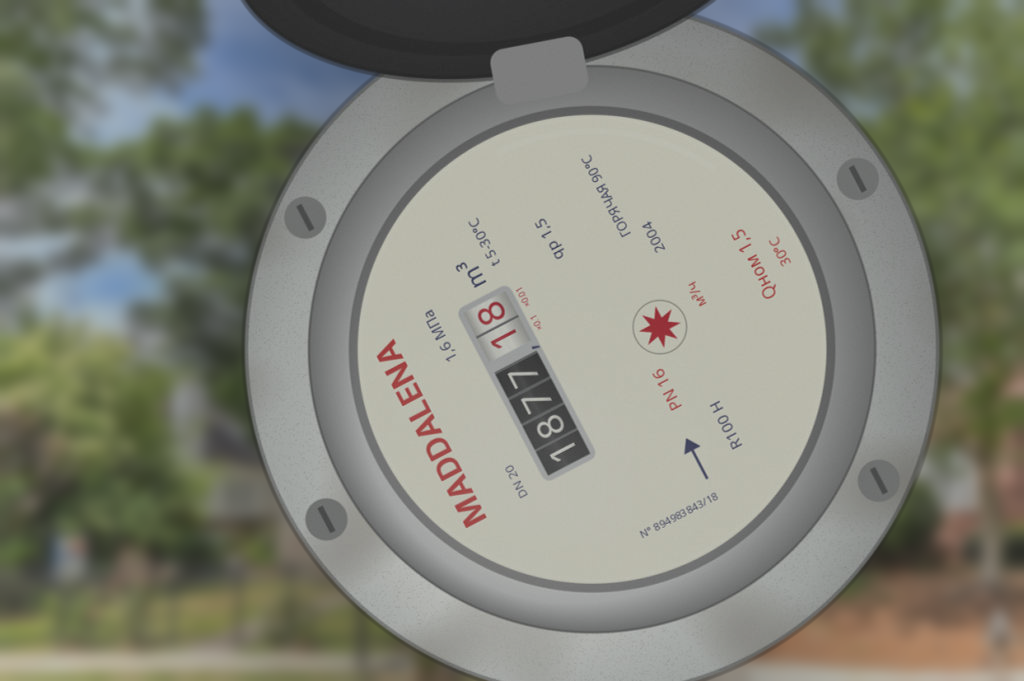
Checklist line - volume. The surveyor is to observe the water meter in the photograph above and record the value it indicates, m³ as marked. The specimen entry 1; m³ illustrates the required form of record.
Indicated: 1877.18; m³
